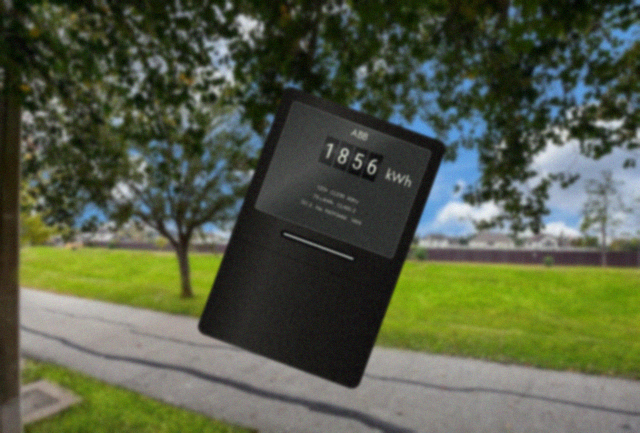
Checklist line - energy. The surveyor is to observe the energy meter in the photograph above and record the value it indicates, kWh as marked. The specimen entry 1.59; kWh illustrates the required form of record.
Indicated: 1856; kWh
